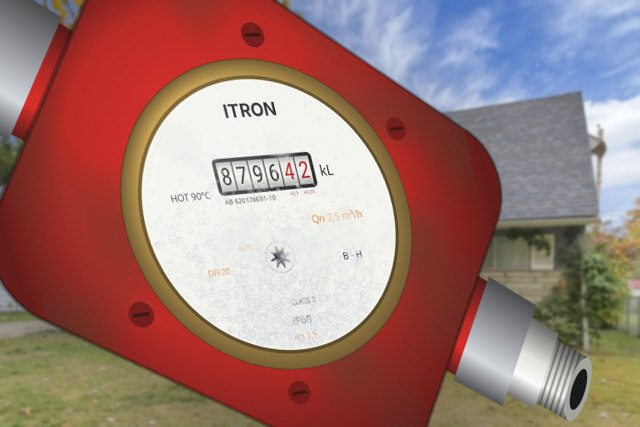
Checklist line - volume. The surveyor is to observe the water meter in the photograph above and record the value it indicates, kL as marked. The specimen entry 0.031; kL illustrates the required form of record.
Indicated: 8796.42; kL
